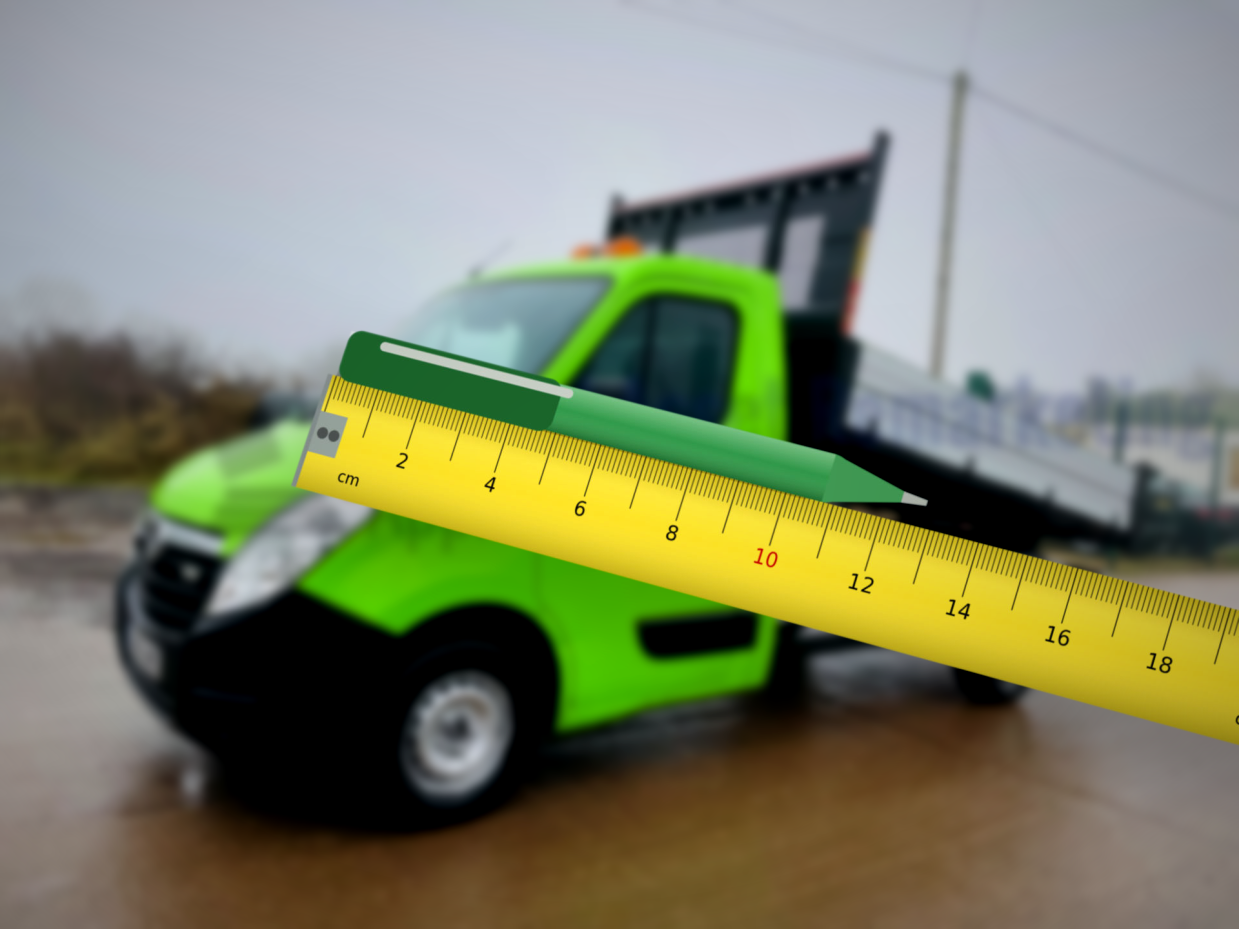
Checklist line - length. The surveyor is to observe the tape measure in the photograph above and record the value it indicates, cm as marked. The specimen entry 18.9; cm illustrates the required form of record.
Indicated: 12.8; cm
